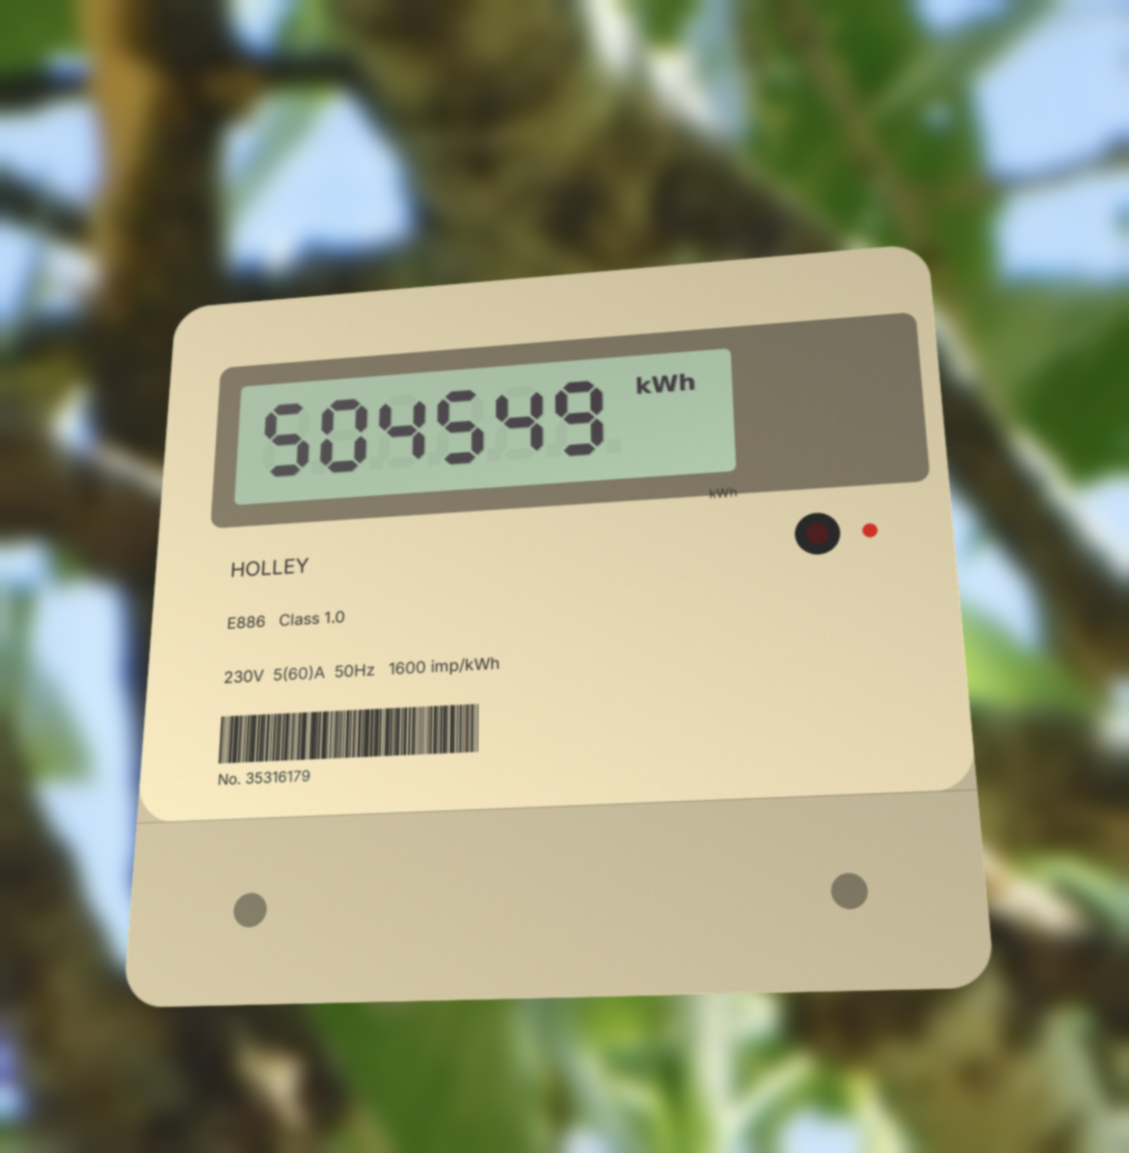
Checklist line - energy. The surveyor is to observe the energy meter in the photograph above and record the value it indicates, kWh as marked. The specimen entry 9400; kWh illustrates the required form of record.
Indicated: 504549; kWh
